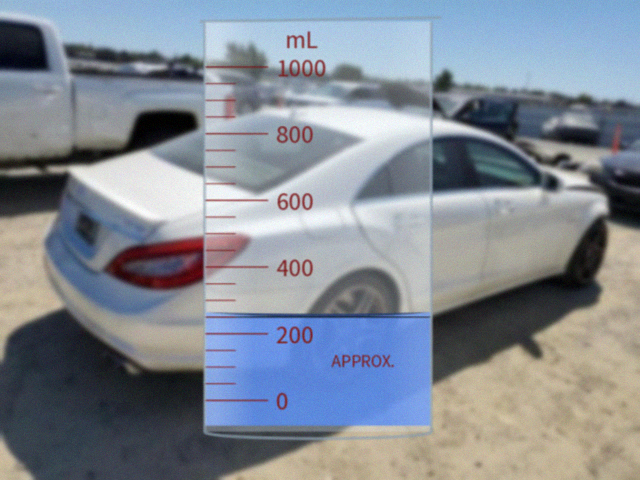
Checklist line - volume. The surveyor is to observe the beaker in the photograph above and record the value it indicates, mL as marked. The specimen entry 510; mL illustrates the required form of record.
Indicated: 250; mL
